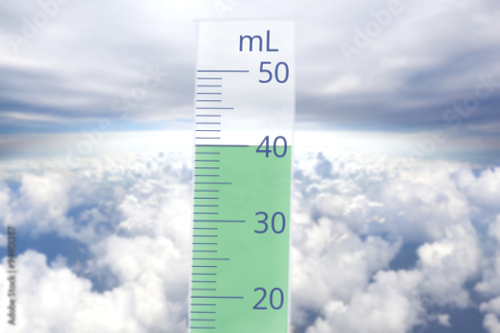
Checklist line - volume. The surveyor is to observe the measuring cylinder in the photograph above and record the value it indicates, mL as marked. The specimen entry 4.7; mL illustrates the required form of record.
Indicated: 40; mL
